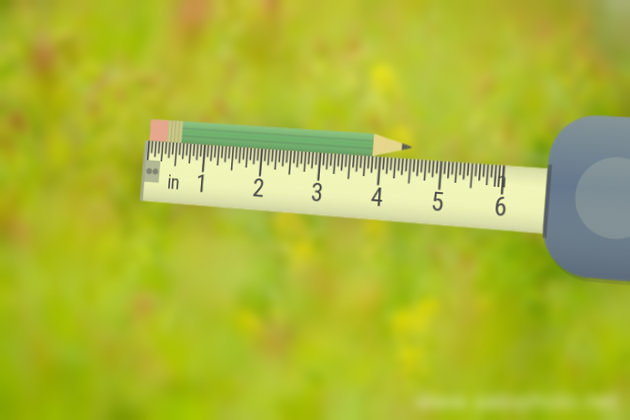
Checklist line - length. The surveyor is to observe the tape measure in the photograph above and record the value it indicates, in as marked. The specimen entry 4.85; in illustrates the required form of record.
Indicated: 4.5; in
